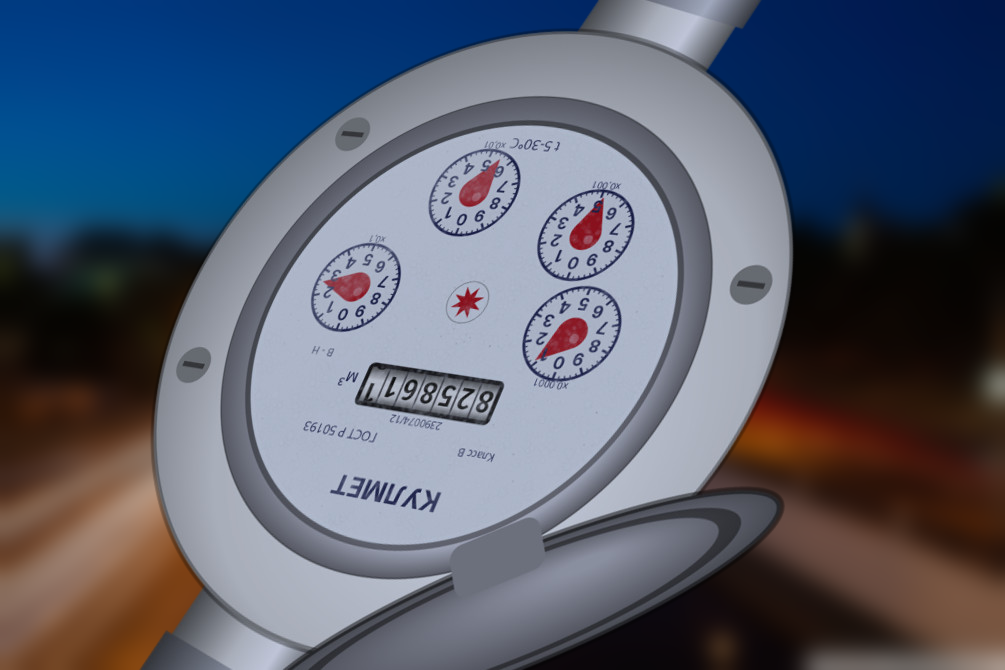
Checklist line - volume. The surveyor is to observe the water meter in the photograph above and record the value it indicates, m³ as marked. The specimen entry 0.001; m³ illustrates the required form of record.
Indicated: 8258611.2551; m³
